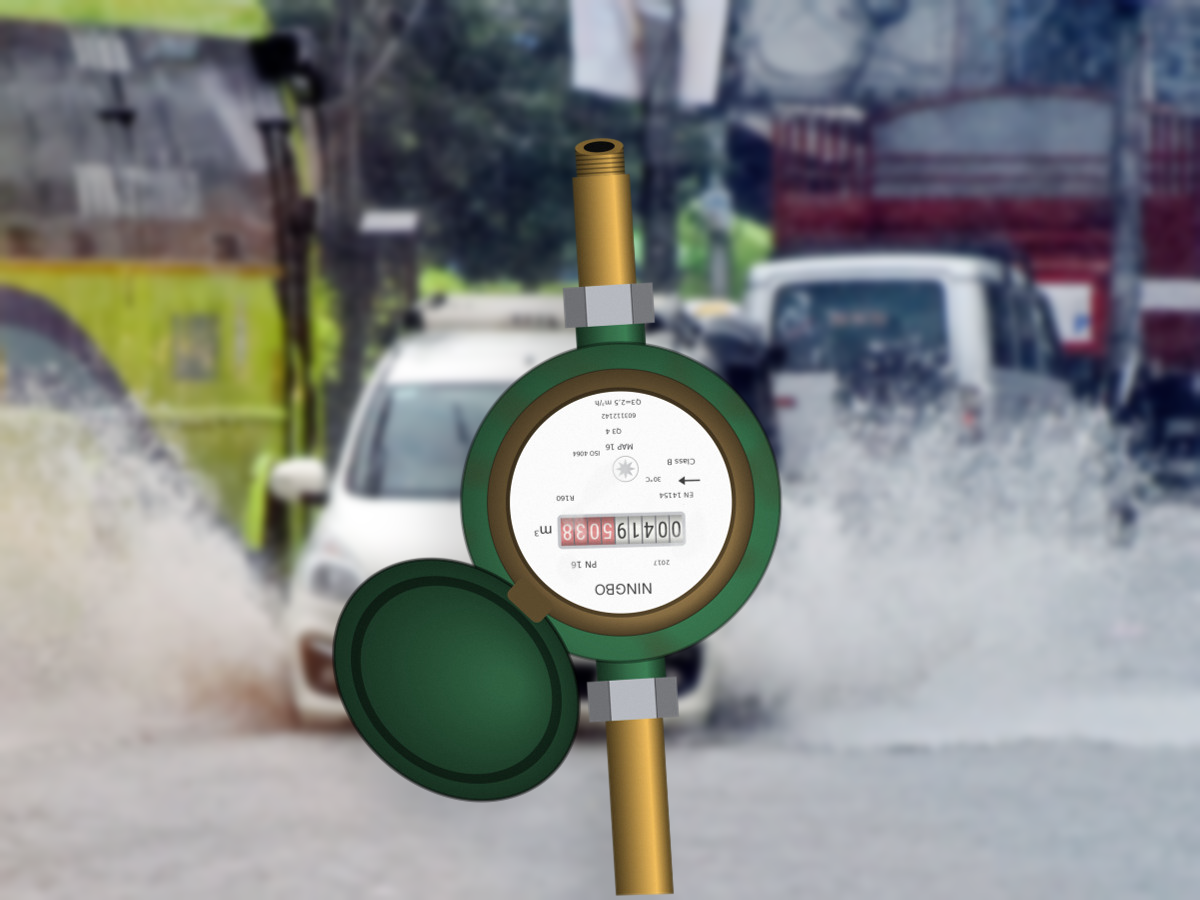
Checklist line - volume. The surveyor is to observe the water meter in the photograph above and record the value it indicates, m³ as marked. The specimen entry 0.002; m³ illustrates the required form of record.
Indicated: 419.5038; m³
